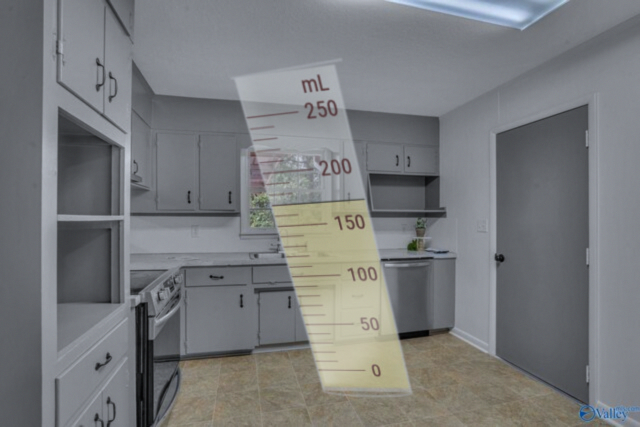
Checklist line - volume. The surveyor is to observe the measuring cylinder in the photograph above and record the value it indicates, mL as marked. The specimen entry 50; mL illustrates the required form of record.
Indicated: 170; mL
